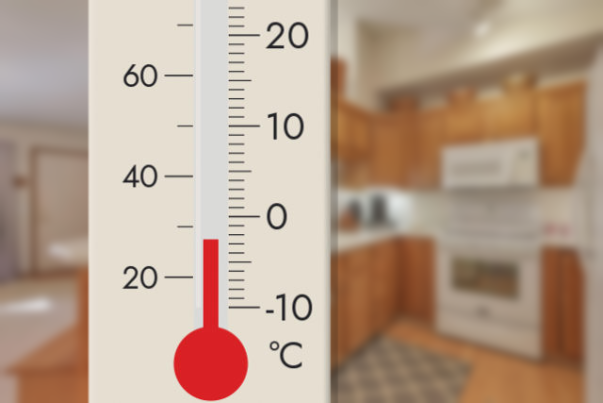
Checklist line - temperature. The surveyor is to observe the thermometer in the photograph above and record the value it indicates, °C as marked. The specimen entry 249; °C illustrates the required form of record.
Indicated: -2.5; °C
